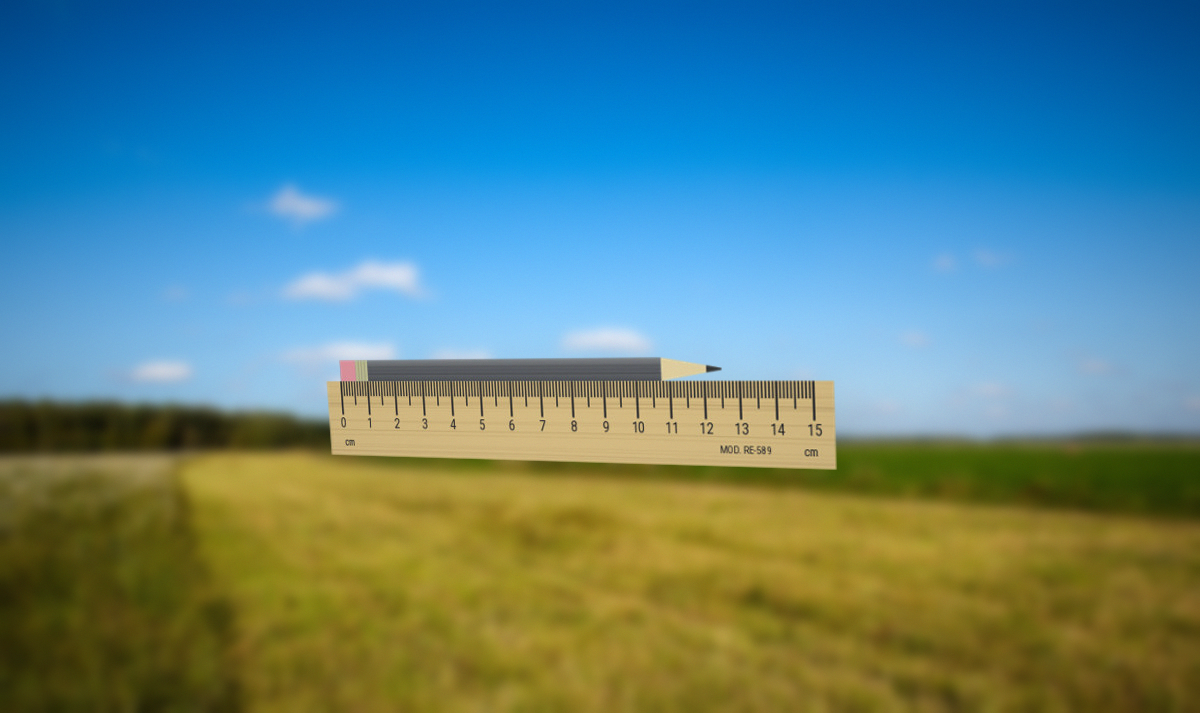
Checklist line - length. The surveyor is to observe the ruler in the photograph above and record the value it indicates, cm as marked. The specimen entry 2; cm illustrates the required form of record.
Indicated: 12.5; cm
